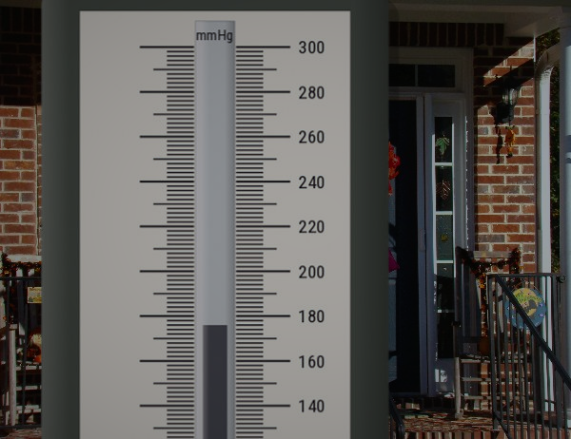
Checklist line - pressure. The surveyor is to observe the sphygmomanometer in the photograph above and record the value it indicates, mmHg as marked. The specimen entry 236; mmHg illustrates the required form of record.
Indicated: 176; mmHg
